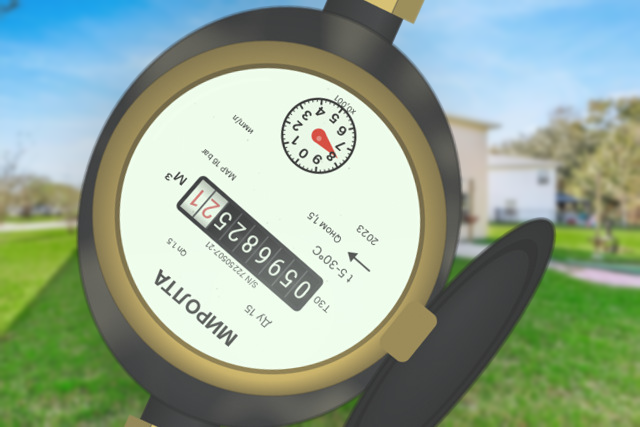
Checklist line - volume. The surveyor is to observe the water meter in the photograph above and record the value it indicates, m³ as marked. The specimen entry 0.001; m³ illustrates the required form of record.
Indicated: 596825.217; m³
